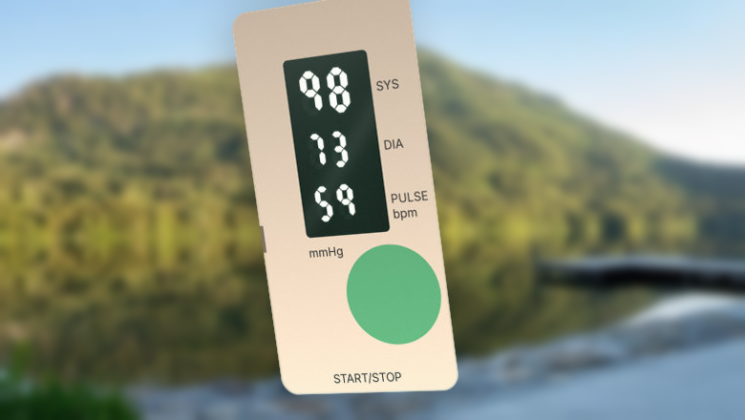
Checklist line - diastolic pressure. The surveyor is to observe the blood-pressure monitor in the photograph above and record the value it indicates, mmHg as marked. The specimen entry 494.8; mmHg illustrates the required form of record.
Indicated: 73; mmHg
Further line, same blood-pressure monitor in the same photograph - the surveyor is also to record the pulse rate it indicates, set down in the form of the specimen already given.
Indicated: 59; bpm
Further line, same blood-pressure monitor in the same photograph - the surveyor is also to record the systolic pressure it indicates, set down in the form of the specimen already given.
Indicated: 98; mmHg
